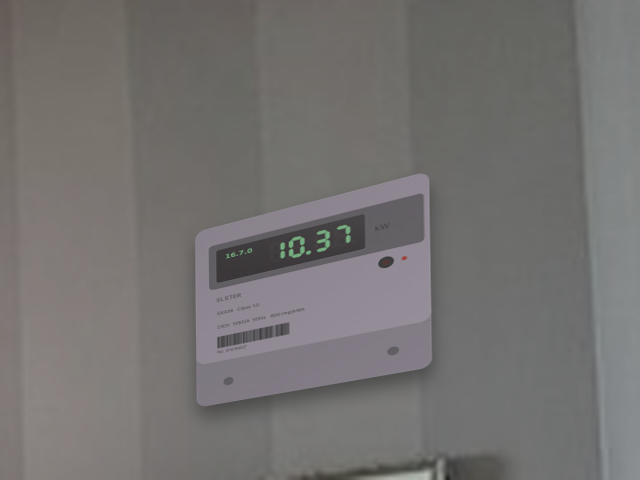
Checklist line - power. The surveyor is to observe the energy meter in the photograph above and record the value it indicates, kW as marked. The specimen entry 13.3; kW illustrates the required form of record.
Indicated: 10.37; kW
